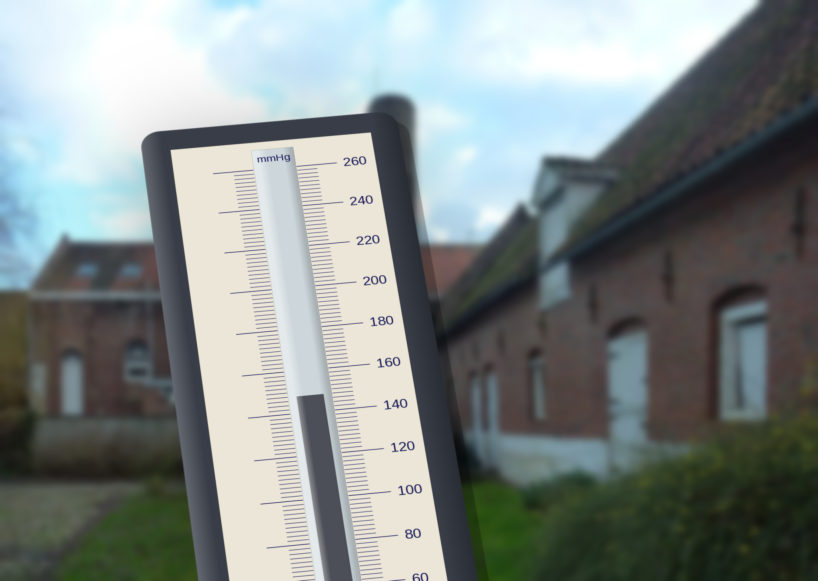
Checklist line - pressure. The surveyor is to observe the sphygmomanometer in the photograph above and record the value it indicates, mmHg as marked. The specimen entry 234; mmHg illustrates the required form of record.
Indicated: 148; mmHg
